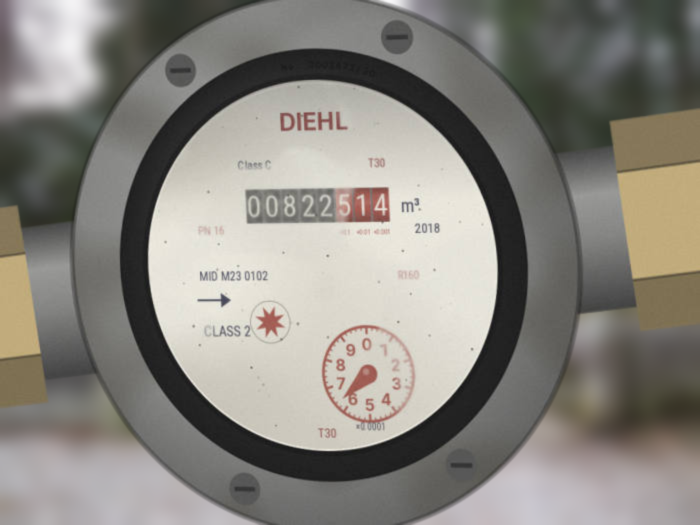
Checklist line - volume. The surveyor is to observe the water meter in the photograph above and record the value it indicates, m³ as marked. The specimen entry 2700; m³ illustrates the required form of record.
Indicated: 822.5146; m³
